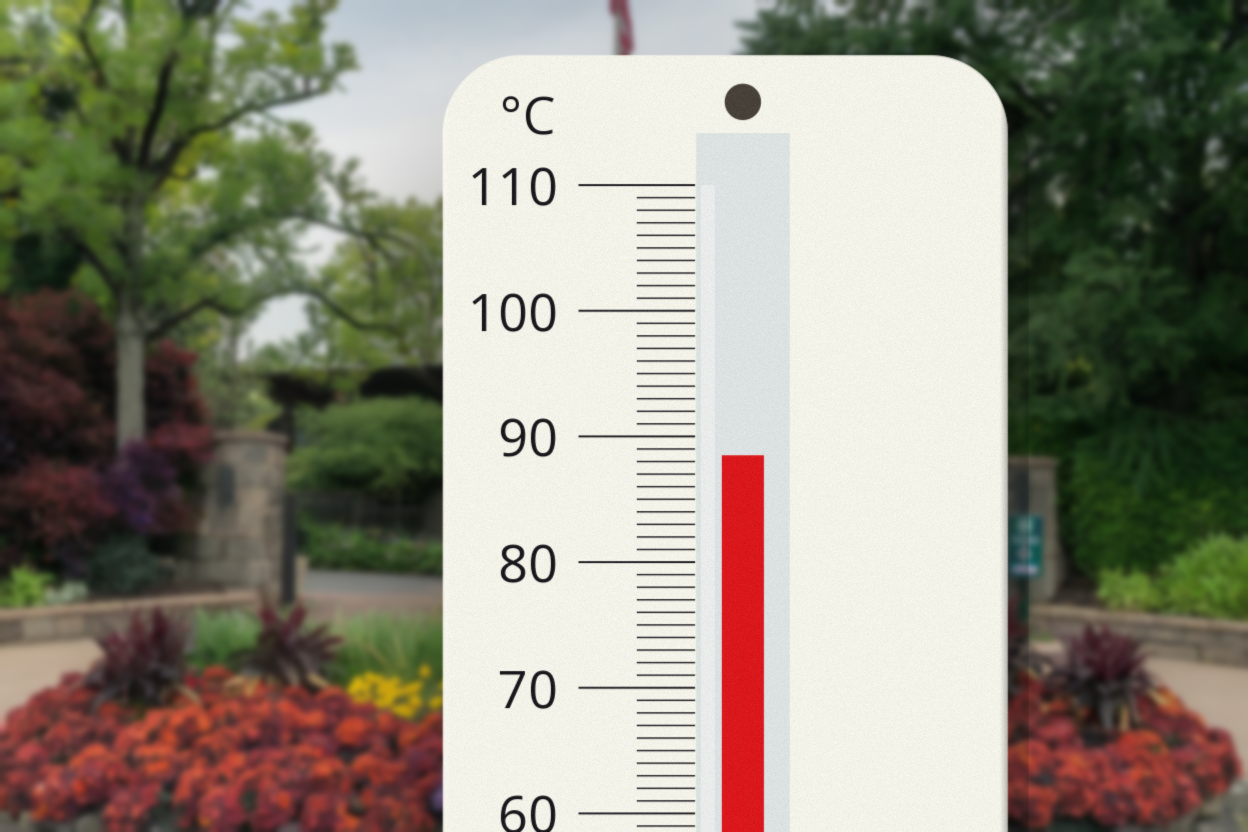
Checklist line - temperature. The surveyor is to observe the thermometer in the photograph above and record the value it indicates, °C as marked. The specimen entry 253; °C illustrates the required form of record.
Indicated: 88.5; °C
